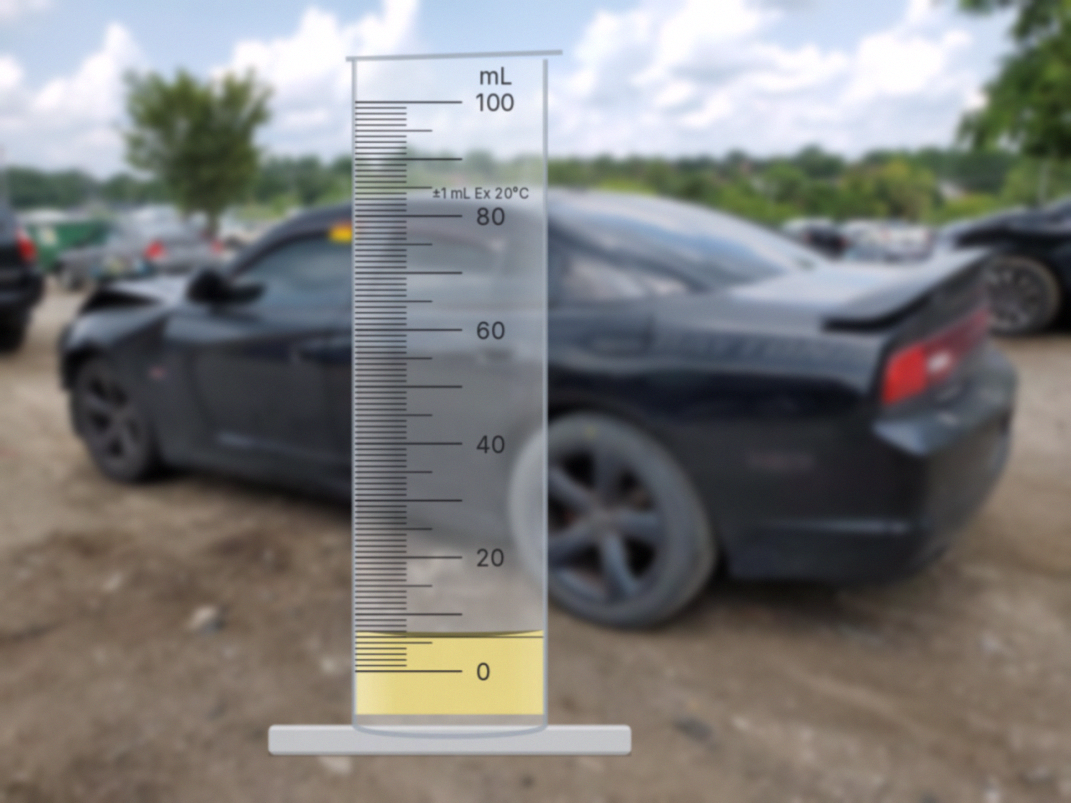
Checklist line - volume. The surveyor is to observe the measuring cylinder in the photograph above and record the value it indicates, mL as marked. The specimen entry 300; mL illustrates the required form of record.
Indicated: 6; mL
